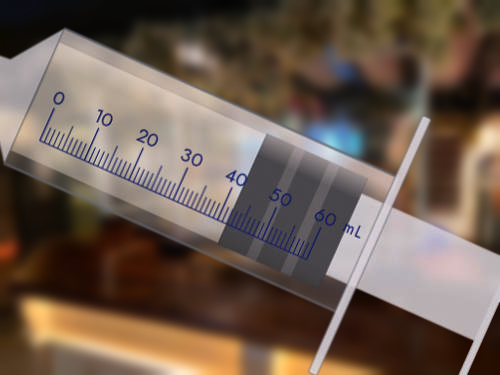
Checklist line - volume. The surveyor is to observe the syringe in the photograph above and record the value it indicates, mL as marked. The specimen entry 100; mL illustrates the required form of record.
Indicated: 42; mL
